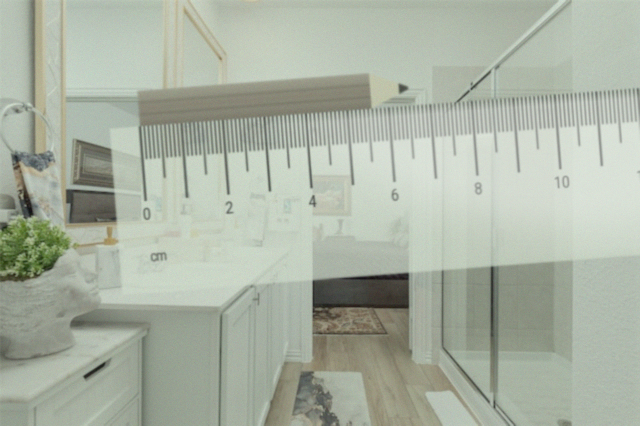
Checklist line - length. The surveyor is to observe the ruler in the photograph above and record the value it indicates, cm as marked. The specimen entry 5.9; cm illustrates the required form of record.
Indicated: 6.5; cm
